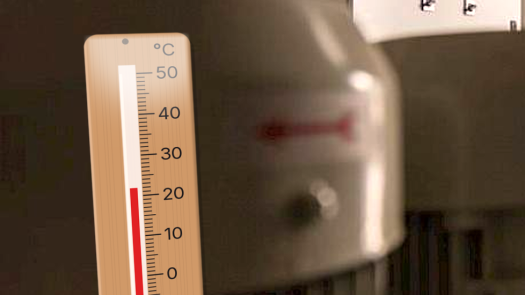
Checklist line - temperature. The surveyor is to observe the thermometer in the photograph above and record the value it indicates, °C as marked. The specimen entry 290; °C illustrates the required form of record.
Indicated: 22; °C
